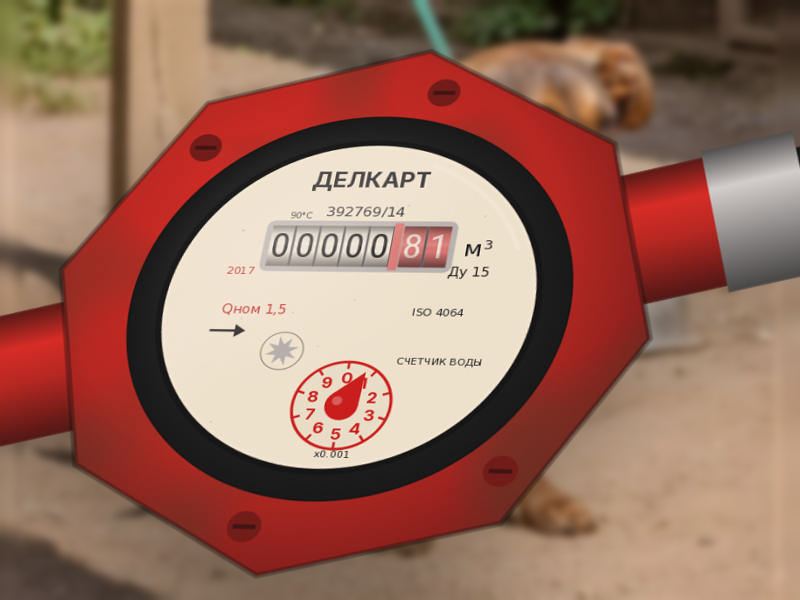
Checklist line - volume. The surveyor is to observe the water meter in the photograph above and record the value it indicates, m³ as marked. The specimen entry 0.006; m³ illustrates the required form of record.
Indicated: 0.810; m³
